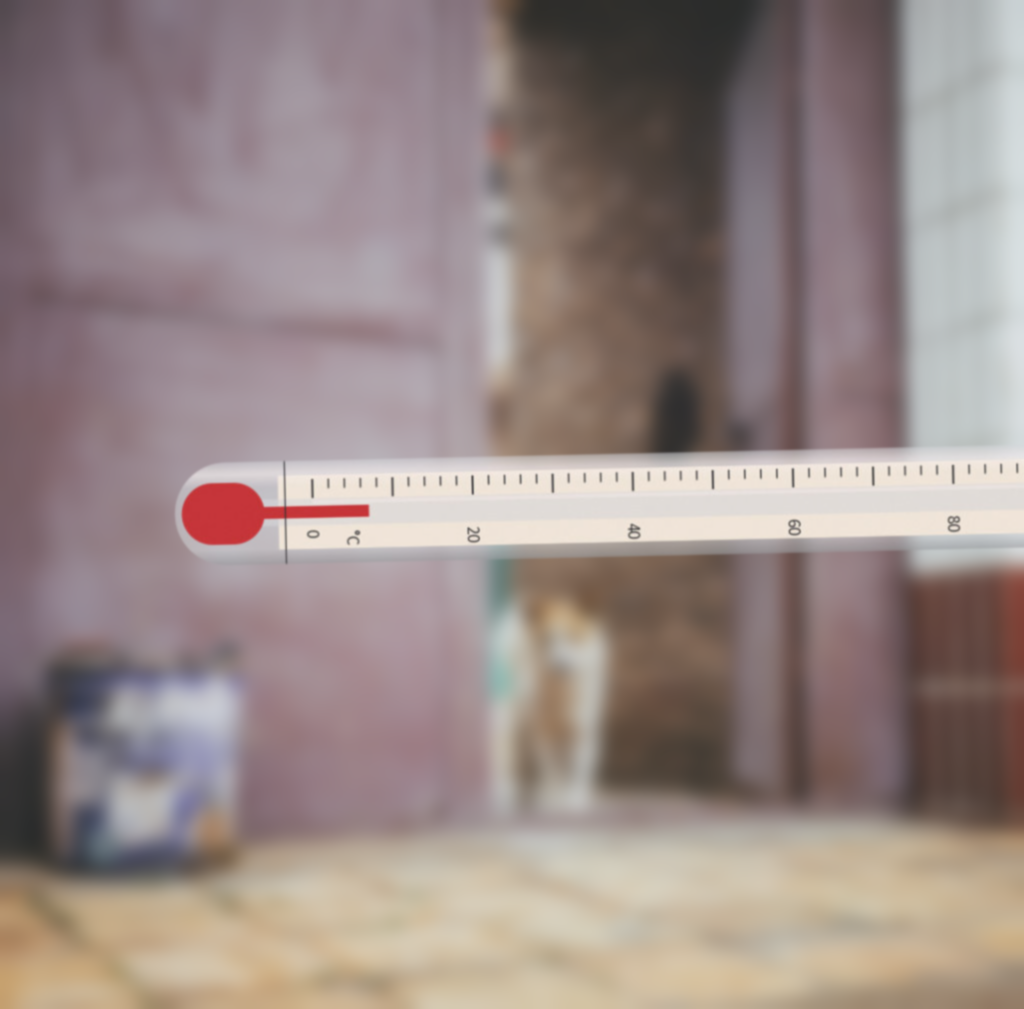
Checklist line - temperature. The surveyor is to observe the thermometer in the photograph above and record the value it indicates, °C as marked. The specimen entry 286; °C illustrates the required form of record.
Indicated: 7; °C
